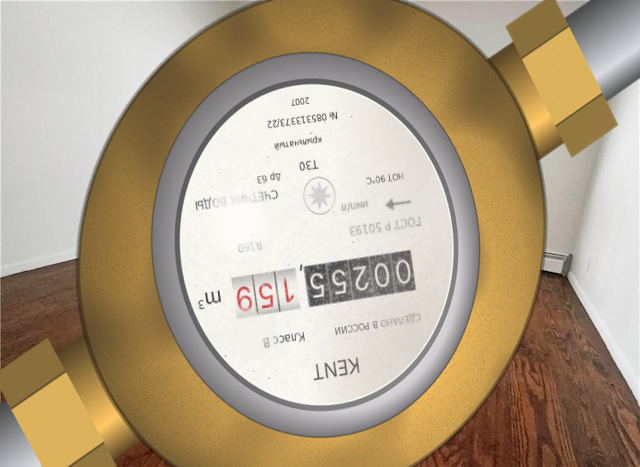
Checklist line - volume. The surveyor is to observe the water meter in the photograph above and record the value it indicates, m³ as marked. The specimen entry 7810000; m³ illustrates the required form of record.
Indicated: 255.159; m³
